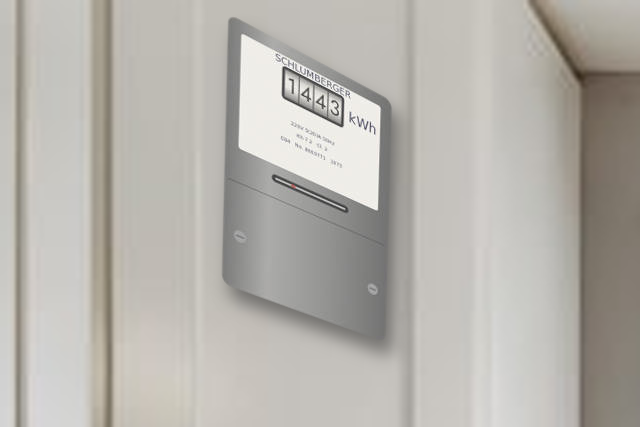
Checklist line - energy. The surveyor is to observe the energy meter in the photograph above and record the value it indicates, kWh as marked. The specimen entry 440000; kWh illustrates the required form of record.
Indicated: 1443; kWh
